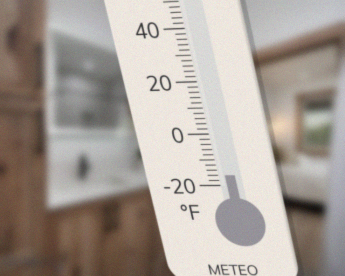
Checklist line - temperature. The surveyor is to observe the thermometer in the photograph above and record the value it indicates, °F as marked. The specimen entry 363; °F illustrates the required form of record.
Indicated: -16; °F
